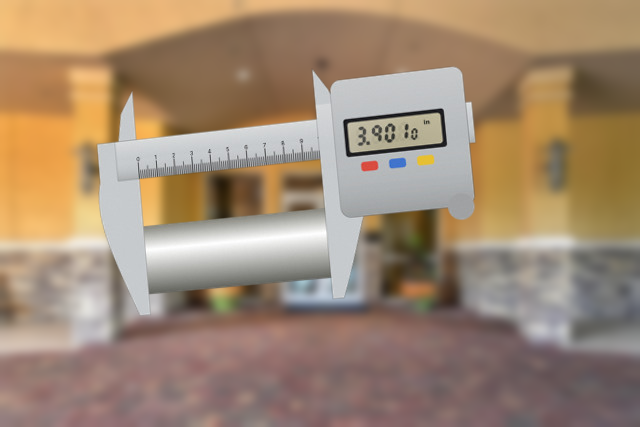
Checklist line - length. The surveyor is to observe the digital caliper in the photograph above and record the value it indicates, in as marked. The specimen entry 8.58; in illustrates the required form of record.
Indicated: 3.9010; in
